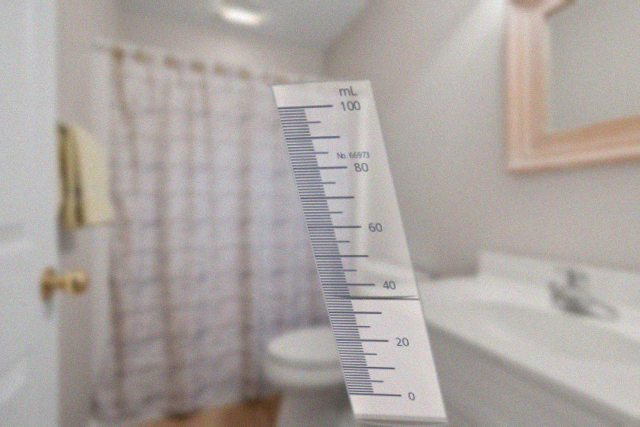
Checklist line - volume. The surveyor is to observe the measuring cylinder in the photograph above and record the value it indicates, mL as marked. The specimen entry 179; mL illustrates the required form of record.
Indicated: 35; mL
